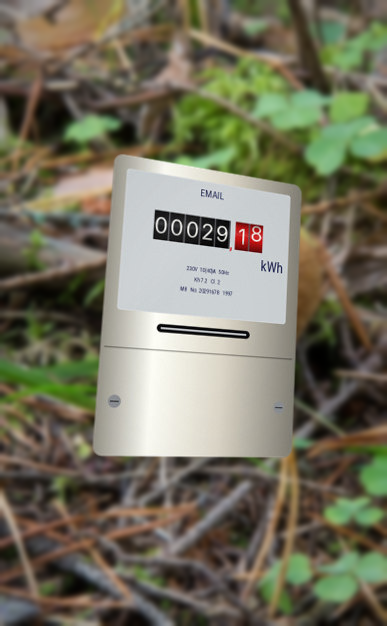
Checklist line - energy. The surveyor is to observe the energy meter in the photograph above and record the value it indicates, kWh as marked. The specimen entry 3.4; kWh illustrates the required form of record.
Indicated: 29.18; kWh
